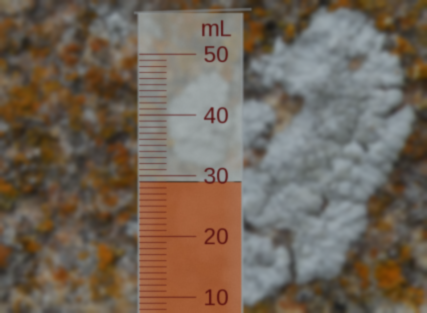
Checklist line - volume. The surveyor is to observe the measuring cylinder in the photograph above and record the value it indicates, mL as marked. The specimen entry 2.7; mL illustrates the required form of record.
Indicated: 29; mL
